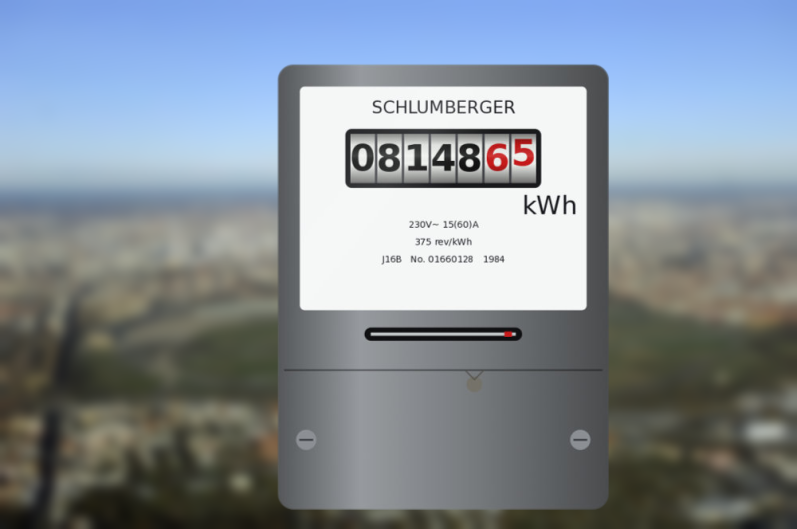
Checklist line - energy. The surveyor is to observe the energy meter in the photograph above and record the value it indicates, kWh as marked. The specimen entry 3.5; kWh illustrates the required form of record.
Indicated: 8148.65; kWh
